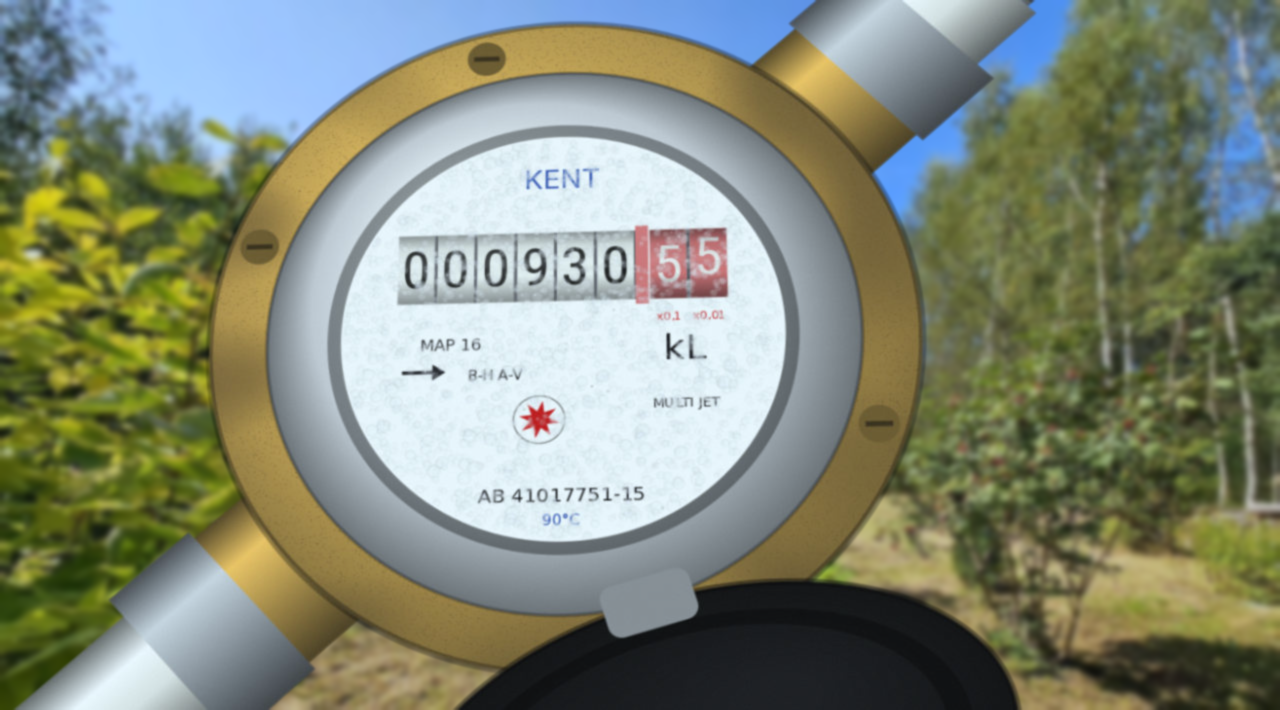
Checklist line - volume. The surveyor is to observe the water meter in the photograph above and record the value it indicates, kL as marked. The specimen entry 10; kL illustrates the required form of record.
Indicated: 930.55; kL
